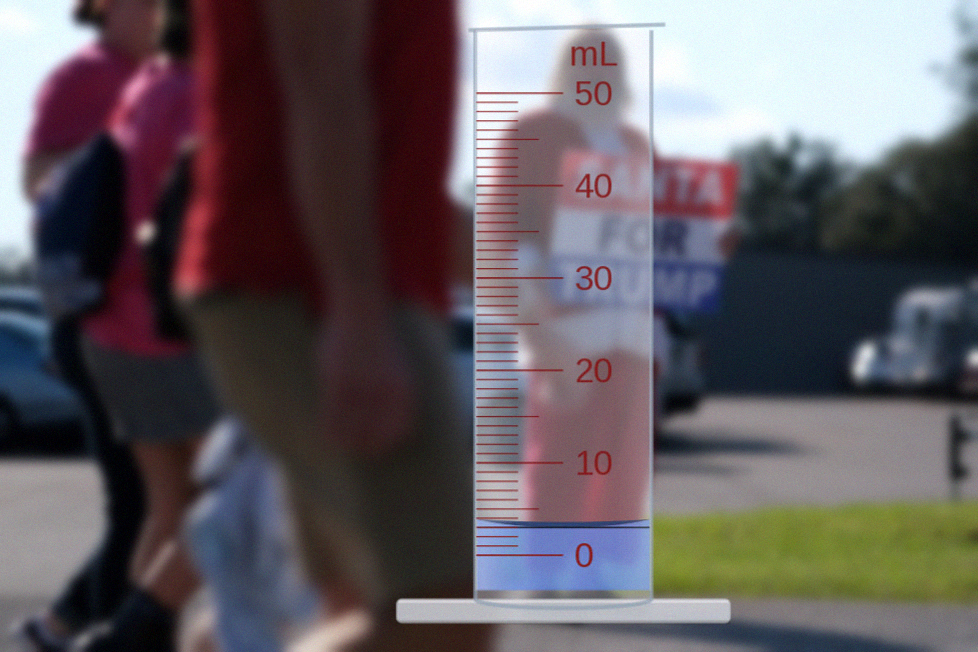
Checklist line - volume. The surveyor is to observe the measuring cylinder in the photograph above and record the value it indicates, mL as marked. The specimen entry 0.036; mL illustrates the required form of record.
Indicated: 3; mL
